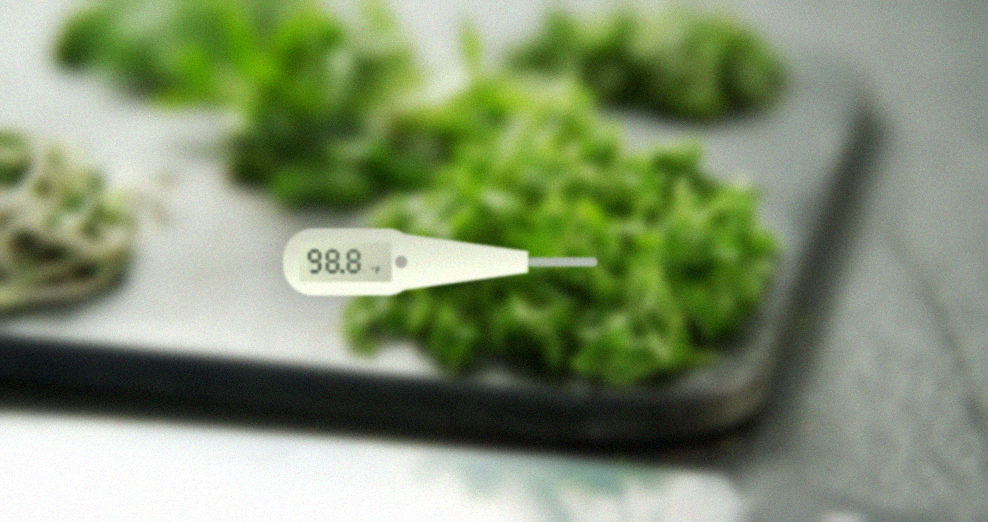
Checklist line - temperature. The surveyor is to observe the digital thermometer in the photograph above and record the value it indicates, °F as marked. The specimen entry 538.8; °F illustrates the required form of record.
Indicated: 98.8; °F
